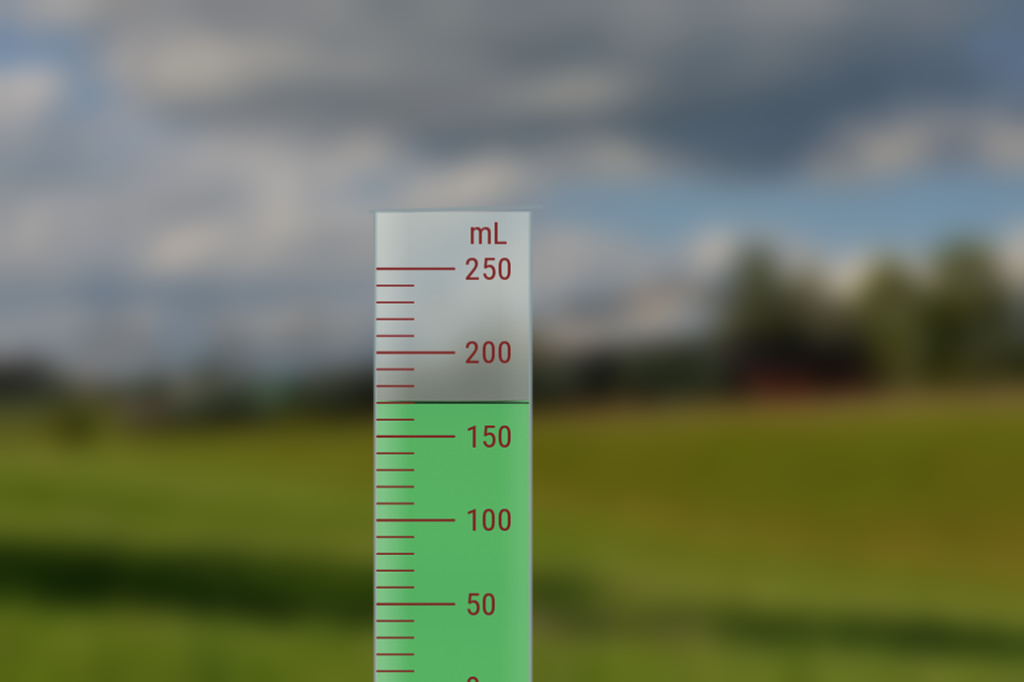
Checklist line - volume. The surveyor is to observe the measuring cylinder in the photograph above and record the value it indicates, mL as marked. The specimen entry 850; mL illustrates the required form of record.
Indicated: 170; mL
